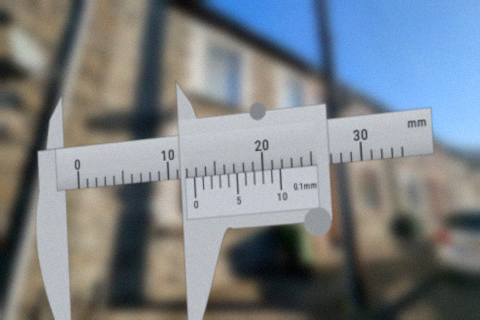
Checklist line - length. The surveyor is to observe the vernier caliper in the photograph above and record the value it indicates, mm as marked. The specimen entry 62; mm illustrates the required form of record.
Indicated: 12.8; mm
